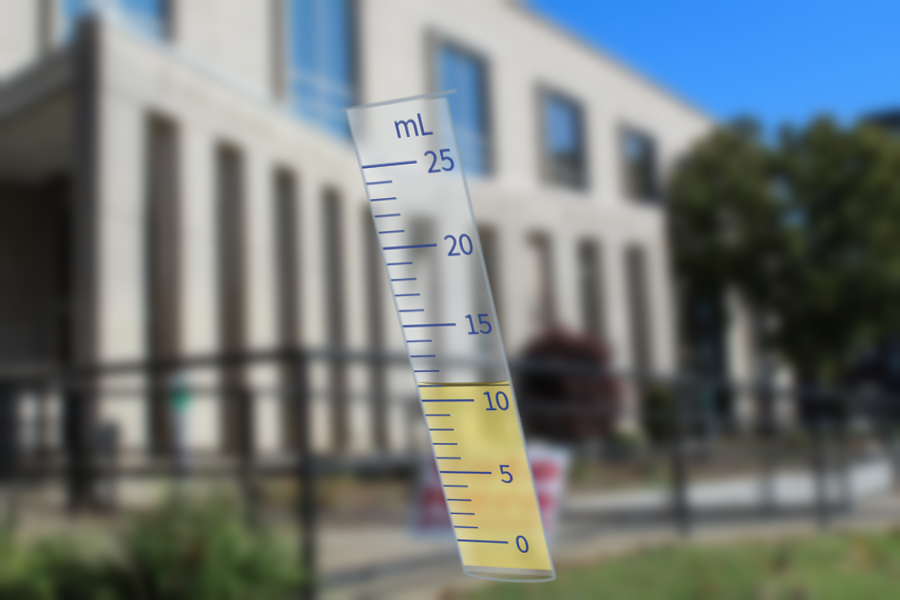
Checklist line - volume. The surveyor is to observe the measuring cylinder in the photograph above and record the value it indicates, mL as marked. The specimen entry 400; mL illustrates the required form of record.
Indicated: 11; mL
